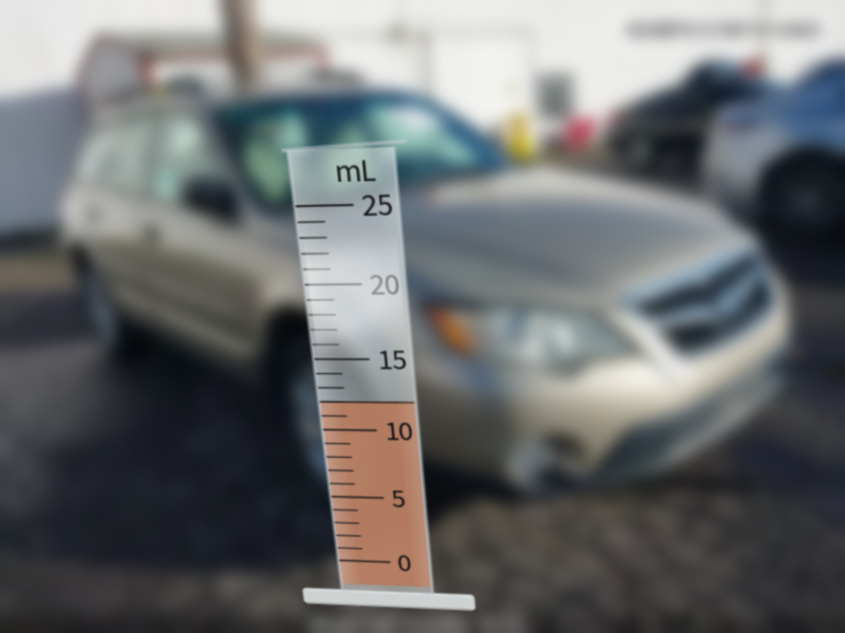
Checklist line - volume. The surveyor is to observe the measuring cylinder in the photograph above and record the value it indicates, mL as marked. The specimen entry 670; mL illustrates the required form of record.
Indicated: 12; mL
